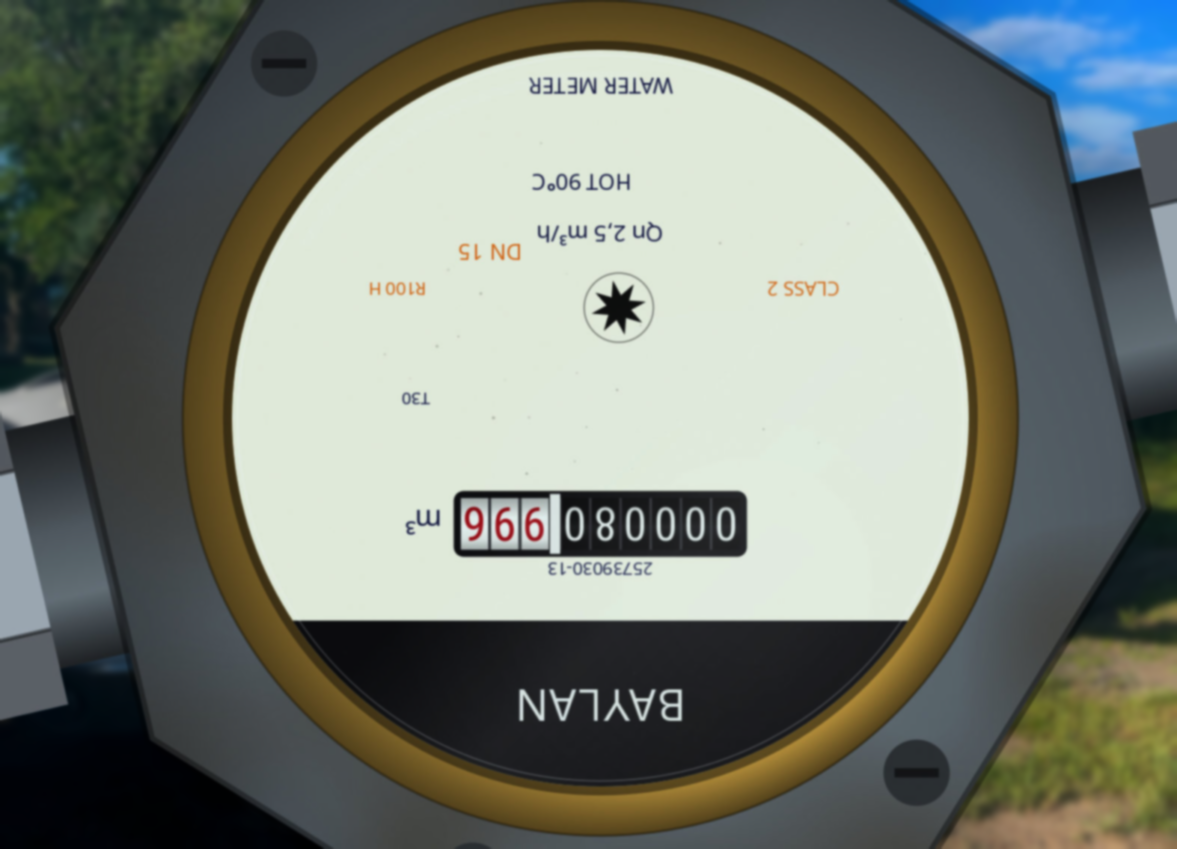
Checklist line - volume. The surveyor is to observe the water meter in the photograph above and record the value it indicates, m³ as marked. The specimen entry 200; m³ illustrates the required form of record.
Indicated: 80.996; m³
